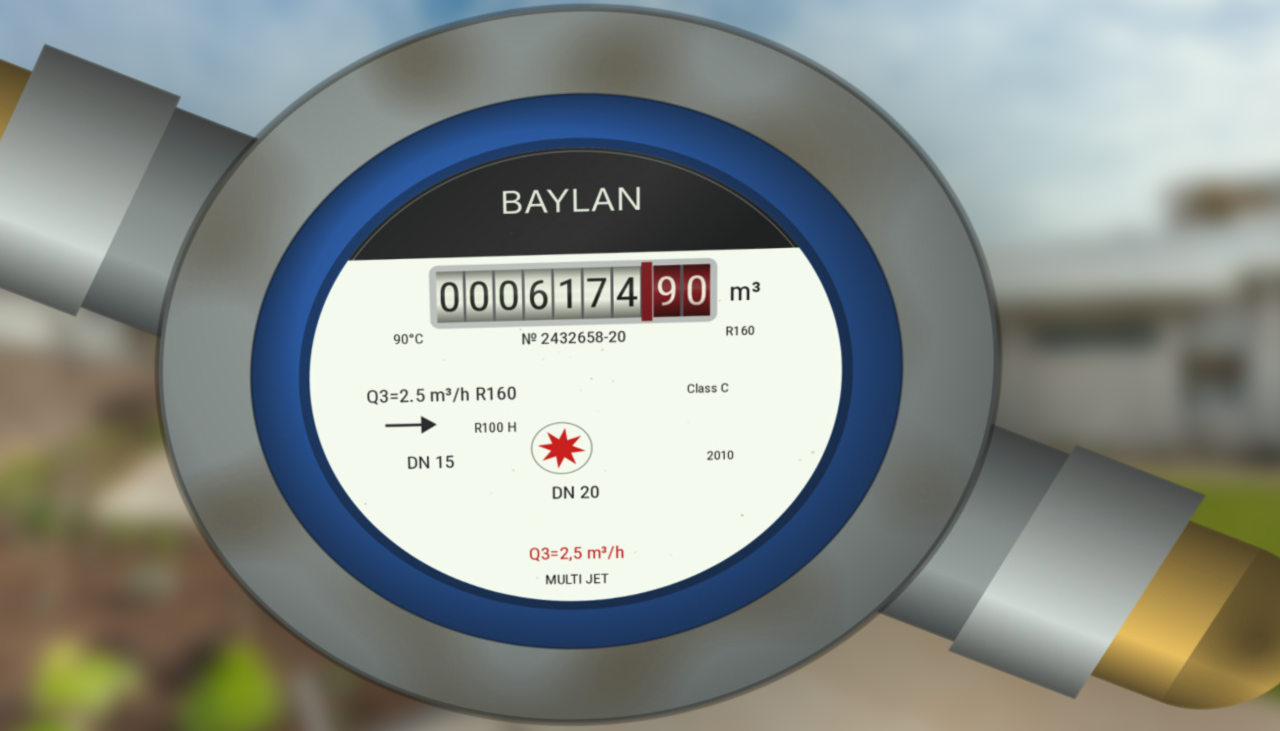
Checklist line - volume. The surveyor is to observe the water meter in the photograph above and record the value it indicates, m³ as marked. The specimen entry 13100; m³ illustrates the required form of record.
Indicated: 6174.90; m³
